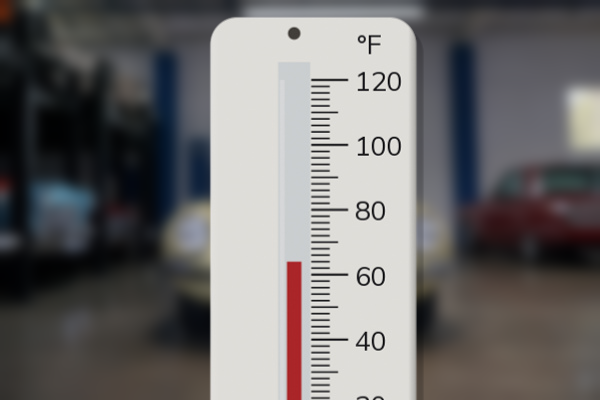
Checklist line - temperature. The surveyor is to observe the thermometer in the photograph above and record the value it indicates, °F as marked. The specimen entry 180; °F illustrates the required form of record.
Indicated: 64; °F
